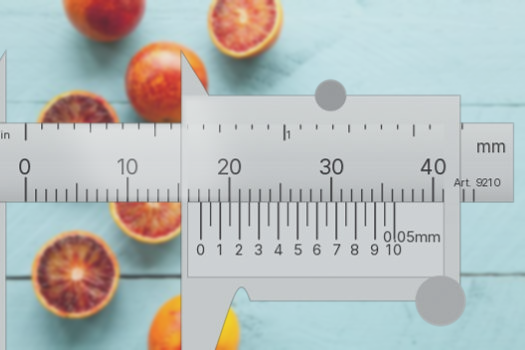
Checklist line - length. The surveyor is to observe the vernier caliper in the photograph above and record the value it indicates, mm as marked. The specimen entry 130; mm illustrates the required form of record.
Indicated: 17.2; mm
